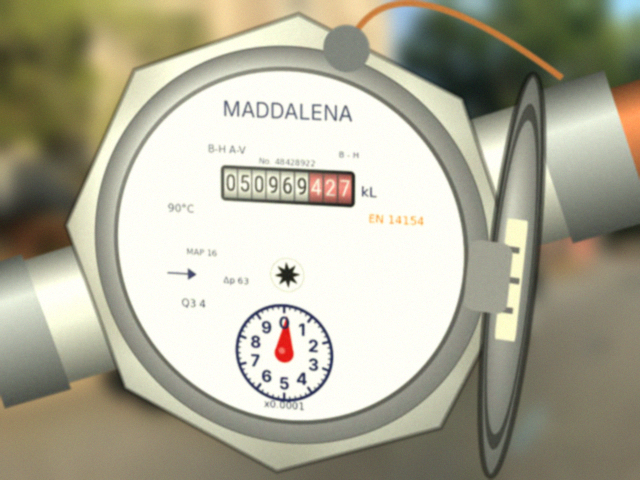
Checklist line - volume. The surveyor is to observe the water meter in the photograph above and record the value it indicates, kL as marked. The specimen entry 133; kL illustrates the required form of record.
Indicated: 50969.4270; kL
